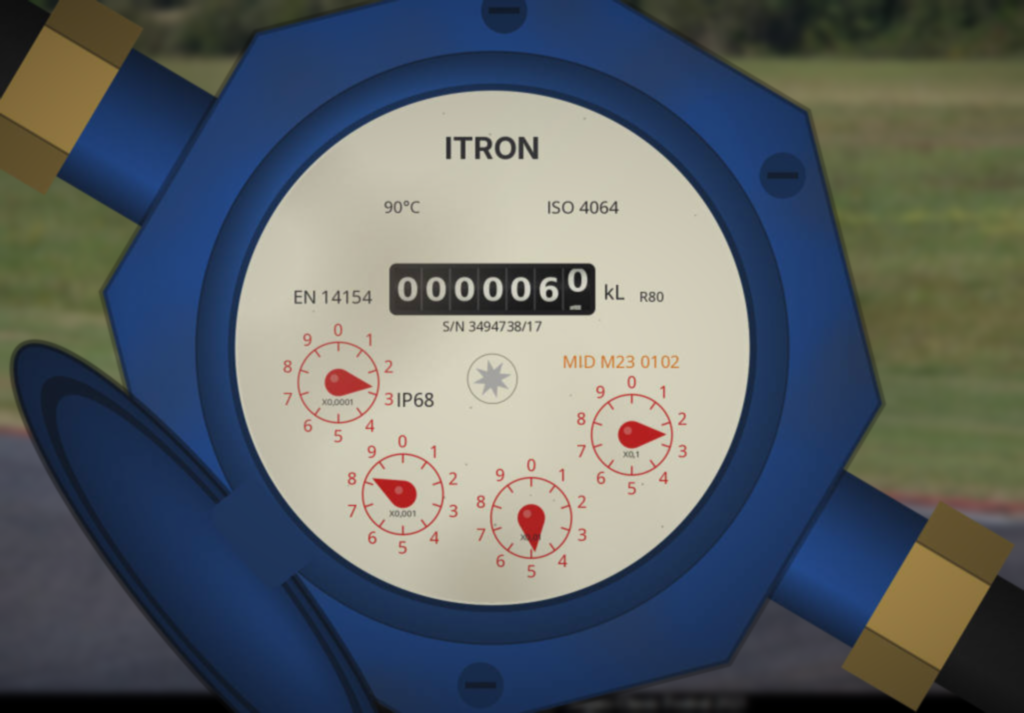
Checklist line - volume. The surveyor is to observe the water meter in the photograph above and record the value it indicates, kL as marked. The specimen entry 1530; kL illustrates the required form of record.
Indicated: 60.2482; kL
